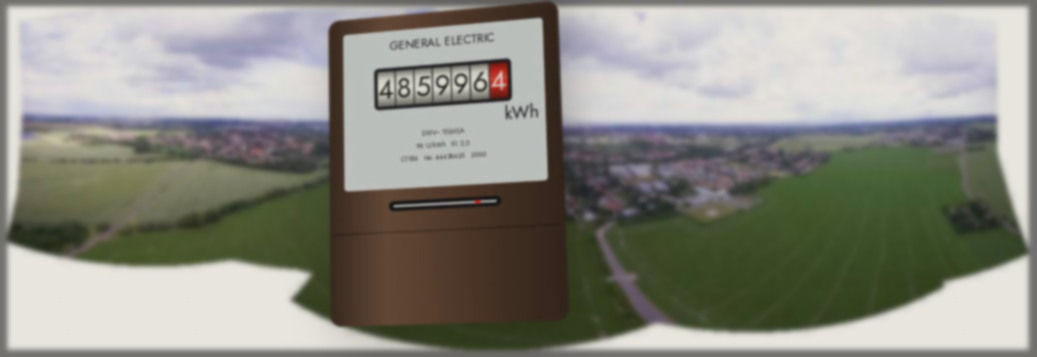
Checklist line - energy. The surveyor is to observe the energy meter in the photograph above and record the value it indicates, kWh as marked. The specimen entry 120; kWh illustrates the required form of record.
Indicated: 485996.4; kWh
